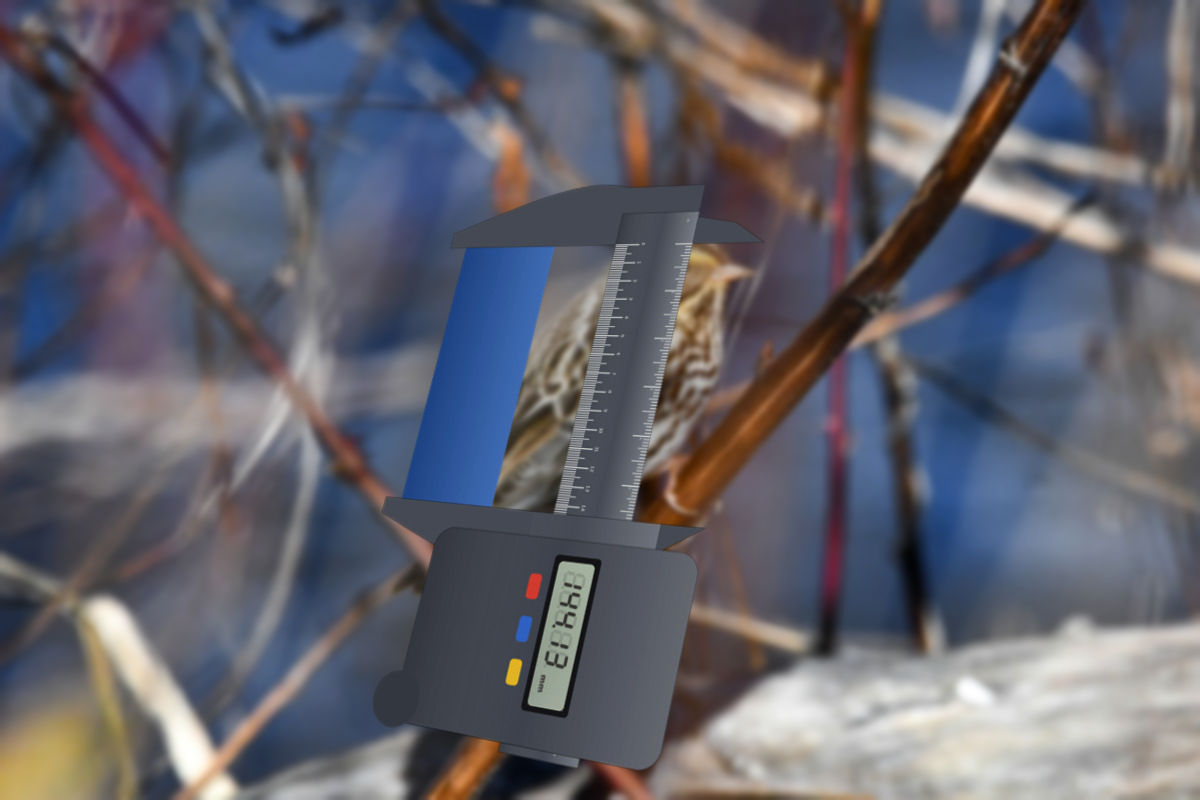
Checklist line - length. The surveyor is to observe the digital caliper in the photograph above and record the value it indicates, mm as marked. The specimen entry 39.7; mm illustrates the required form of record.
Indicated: 144.13; mm
